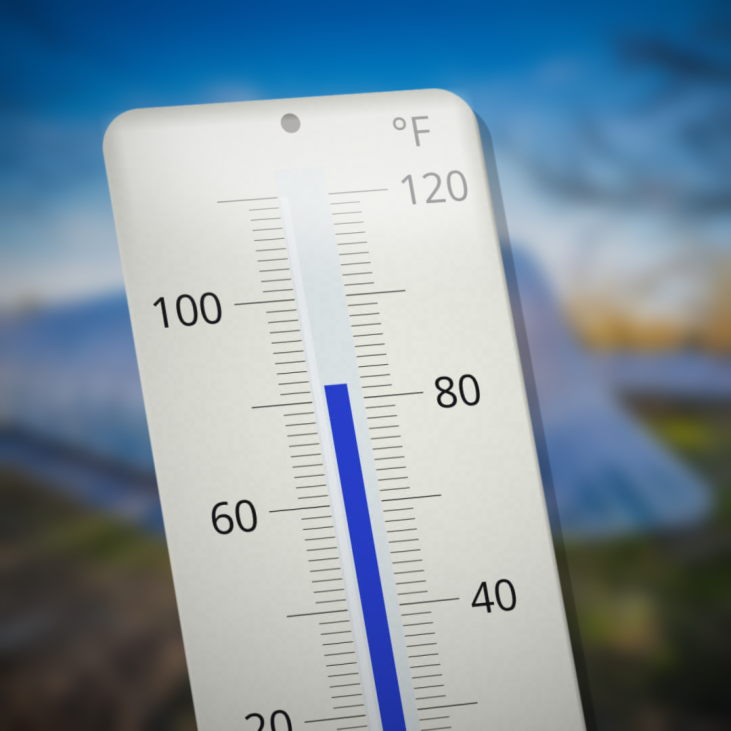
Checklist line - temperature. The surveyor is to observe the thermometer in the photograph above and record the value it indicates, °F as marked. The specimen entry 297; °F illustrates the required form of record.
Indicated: 83; °F
